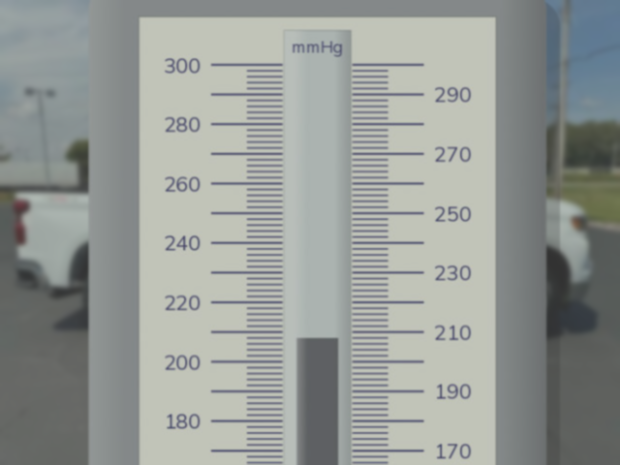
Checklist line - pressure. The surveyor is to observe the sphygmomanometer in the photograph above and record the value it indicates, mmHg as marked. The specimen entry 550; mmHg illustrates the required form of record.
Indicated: 208; mmHg
